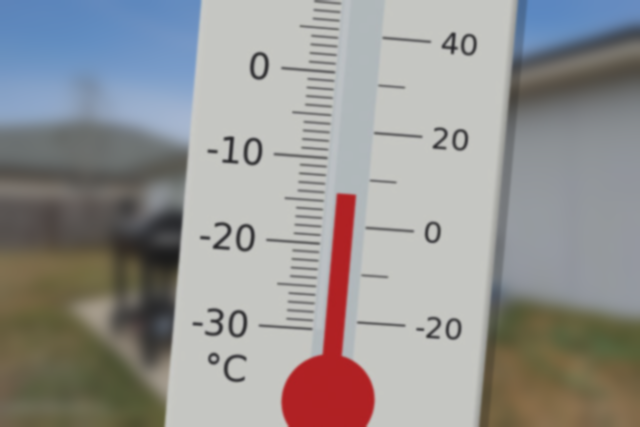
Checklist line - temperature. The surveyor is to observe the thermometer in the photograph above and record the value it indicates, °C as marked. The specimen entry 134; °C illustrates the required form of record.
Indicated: -14; °C
